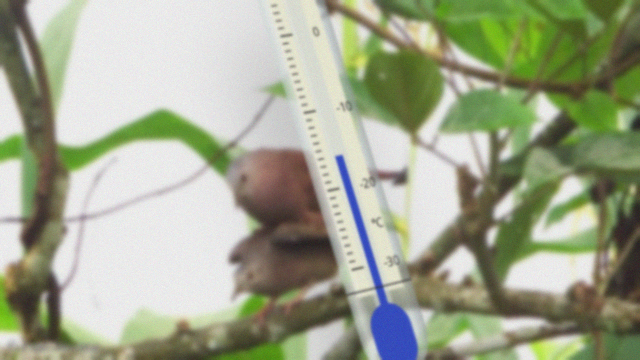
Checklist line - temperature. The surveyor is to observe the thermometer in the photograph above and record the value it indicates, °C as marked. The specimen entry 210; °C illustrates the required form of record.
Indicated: -16; °C
